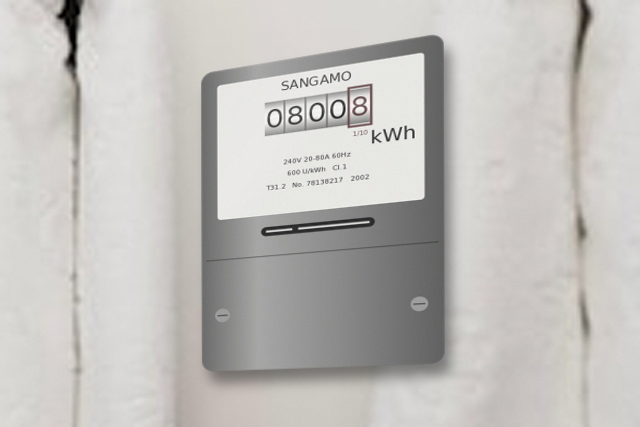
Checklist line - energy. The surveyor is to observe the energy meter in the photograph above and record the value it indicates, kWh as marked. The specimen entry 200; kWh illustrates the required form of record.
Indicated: 800.8; kWh
